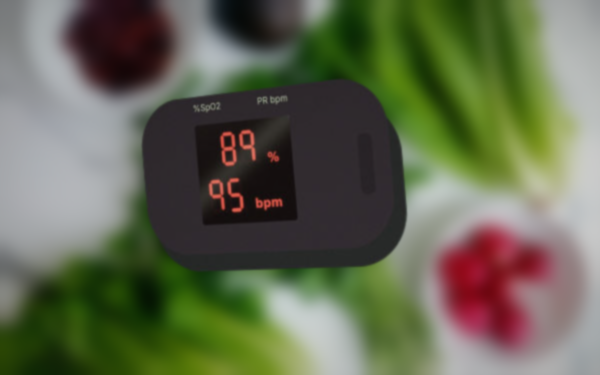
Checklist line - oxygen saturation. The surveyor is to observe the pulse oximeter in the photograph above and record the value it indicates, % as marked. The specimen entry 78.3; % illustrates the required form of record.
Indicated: 89; %
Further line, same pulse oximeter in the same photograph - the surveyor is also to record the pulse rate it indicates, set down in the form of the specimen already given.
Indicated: 95; bpm
